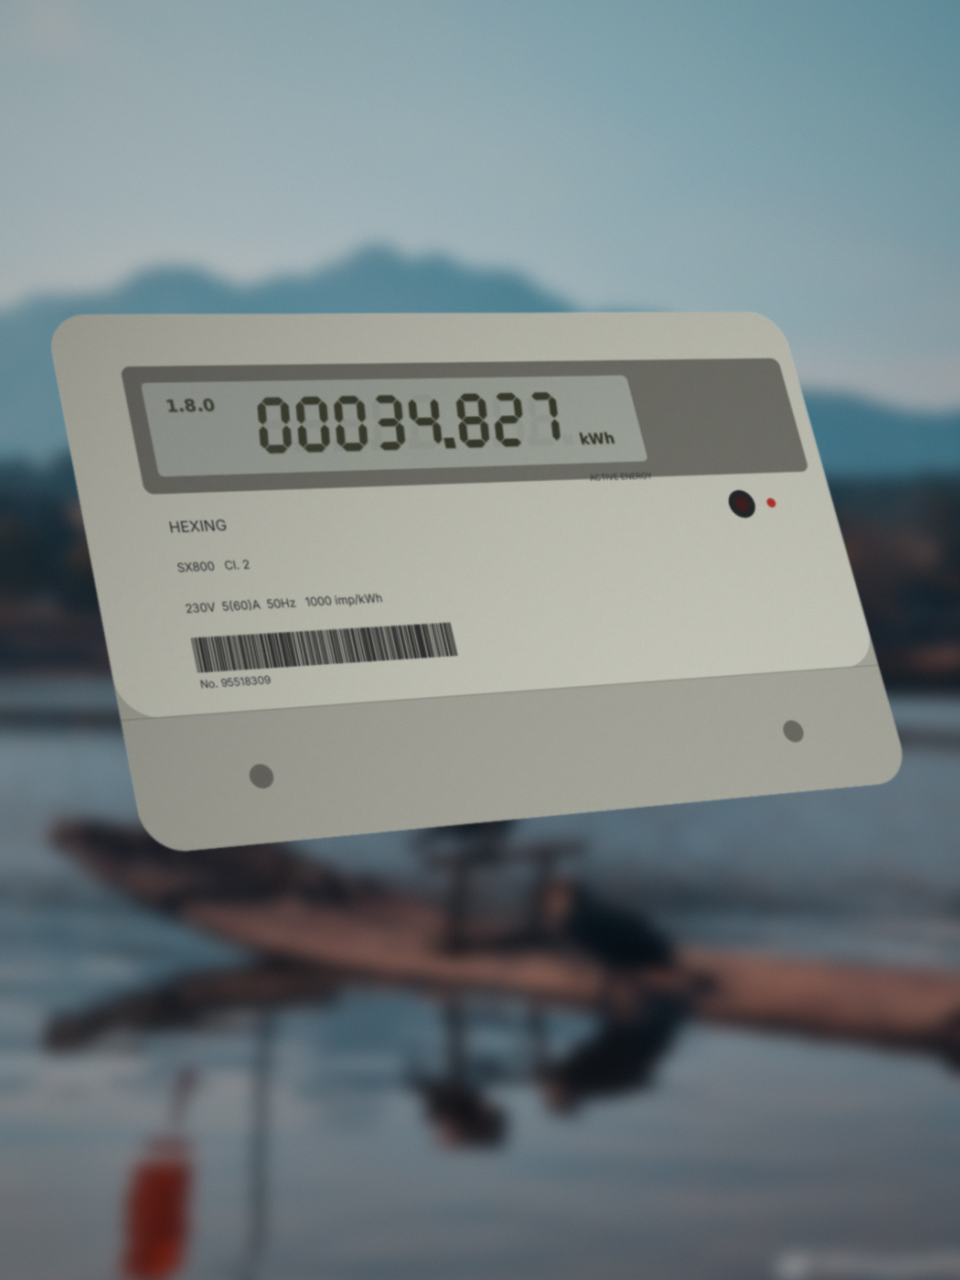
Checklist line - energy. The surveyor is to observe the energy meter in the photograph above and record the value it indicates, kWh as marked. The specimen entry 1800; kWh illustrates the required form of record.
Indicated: 34.827; kWh
